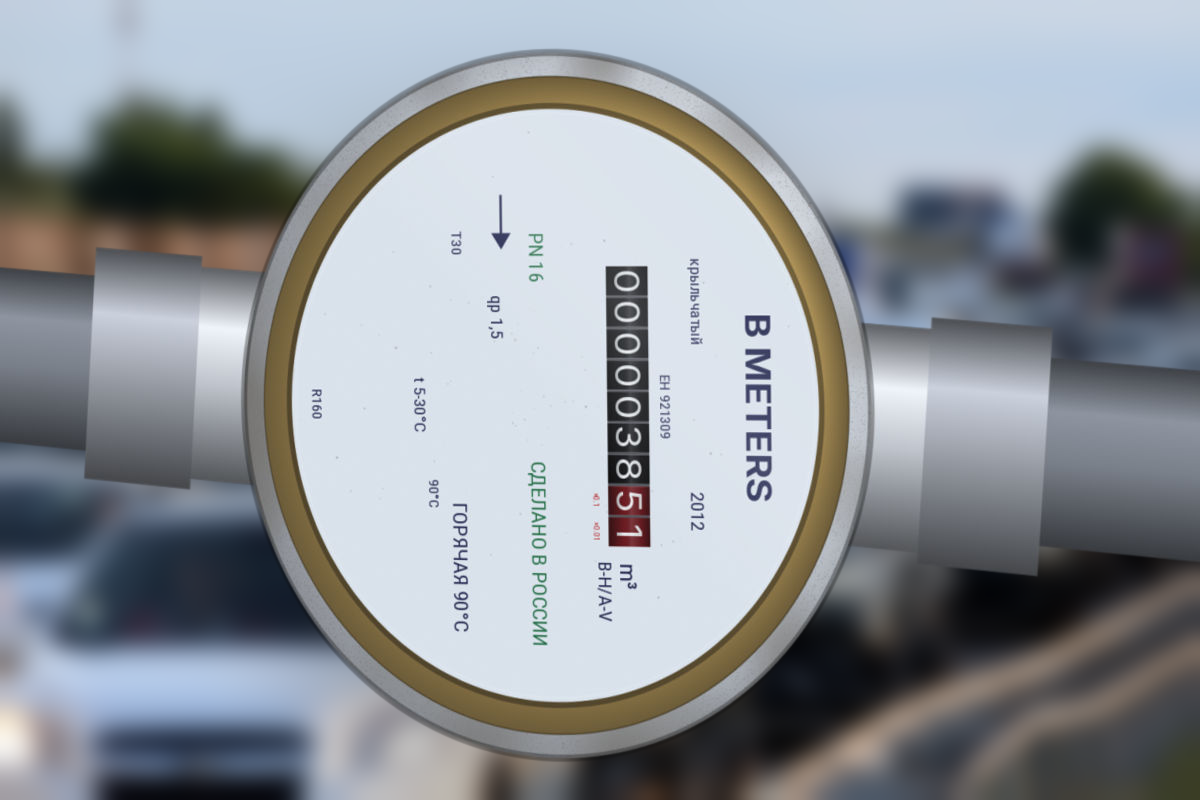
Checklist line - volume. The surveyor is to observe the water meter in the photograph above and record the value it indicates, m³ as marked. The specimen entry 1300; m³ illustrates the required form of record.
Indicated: 38.51; m³
